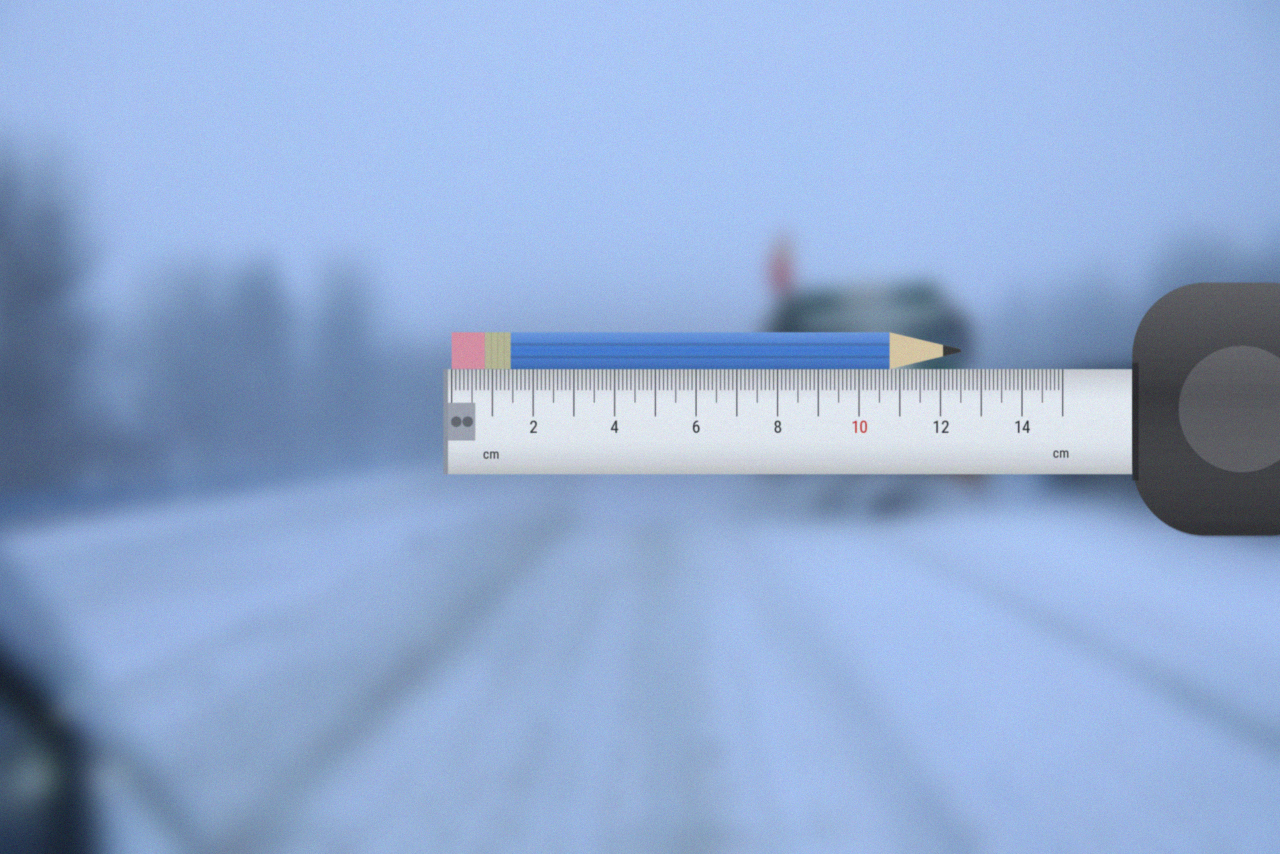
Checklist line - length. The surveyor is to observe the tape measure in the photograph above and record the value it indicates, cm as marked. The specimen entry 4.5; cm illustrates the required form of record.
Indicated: 12.5; cm
